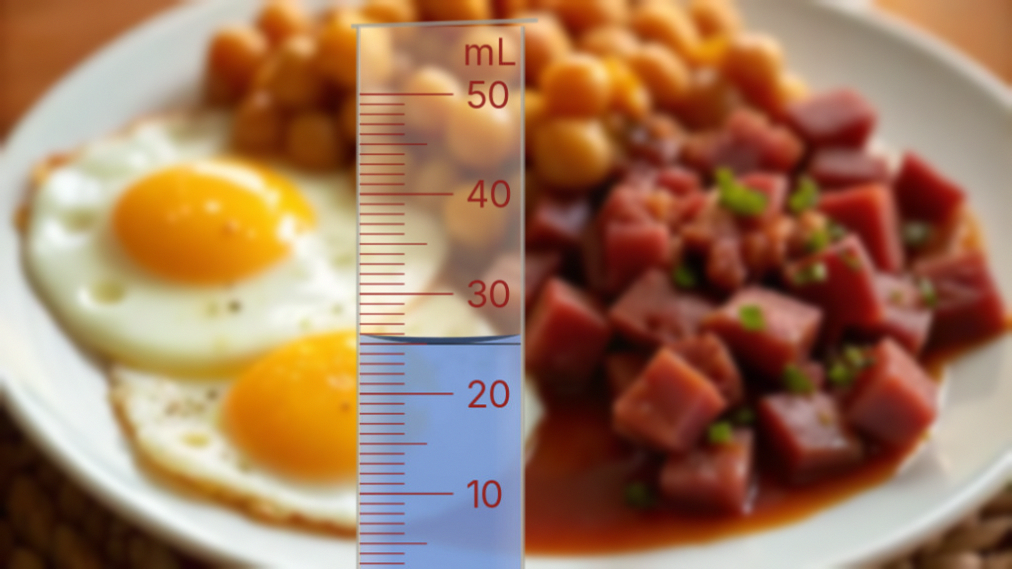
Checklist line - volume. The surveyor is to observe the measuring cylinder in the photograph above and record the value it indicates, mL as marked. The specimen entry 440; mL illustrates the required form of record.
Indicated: 25; mL
